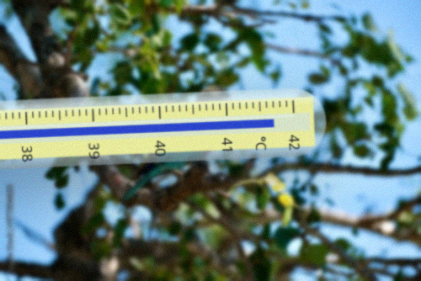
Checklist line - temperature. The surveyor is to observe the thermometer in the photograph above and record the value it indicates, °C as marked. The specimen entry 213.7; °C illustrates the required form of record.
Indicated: 41.7; °C
